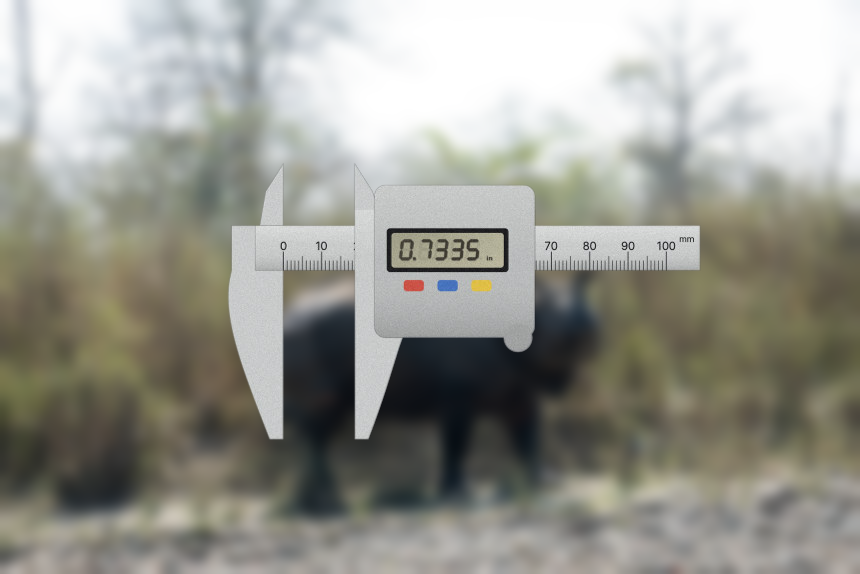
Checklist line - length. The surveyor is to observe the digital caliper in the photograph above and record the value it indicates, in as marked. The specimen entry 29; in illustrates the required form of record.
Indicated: 0.7335; in
